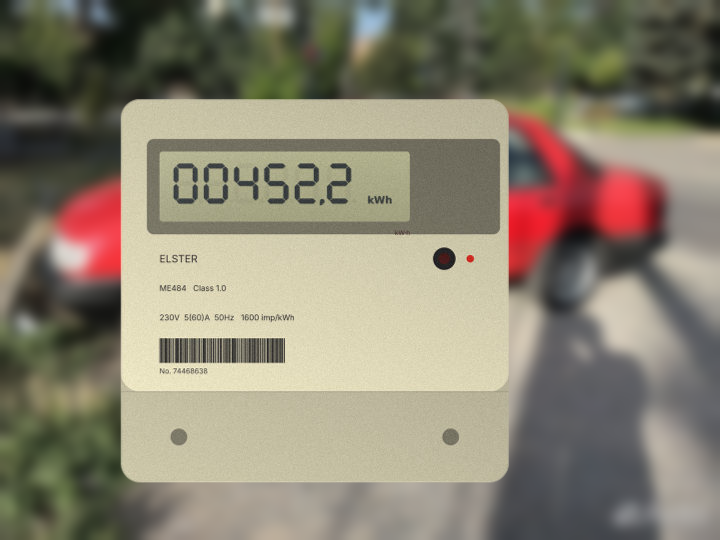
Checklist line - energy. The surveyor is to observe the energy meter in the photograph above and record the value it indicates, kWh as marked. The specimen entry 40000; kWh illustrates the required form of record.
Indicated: 452.2; kWh
